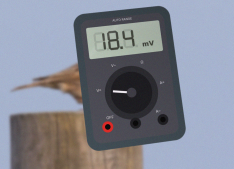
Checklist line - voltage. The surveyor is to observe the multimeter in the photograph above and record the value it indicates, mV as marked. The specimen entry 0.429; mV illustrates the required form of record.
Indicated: 18.4; mV
